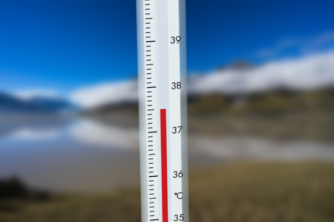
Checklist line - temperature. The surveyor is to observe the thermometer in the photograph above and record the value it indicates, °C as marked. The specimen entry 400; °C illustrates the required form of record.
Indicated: 37.5; °C
